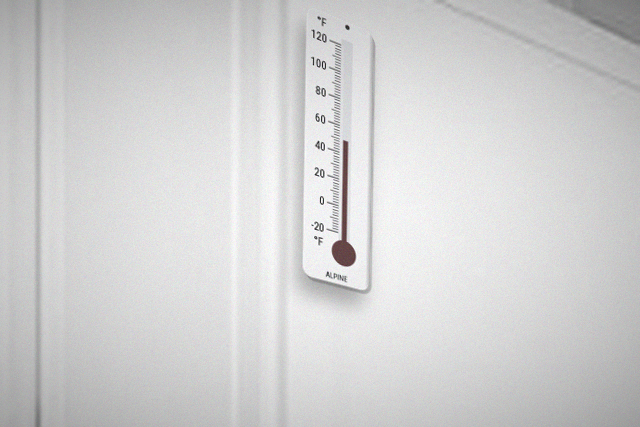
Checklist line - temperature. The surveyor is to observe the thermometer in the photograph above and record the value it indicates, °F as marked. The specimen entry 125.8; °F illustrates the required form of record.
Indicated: 50; °F
